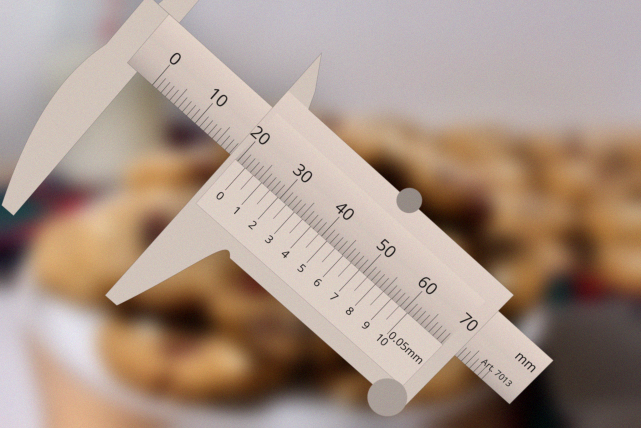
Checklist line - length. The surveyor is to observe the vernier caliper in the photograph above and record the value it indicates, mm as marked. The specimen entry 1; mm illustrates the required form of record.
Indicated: 21.8; mm
